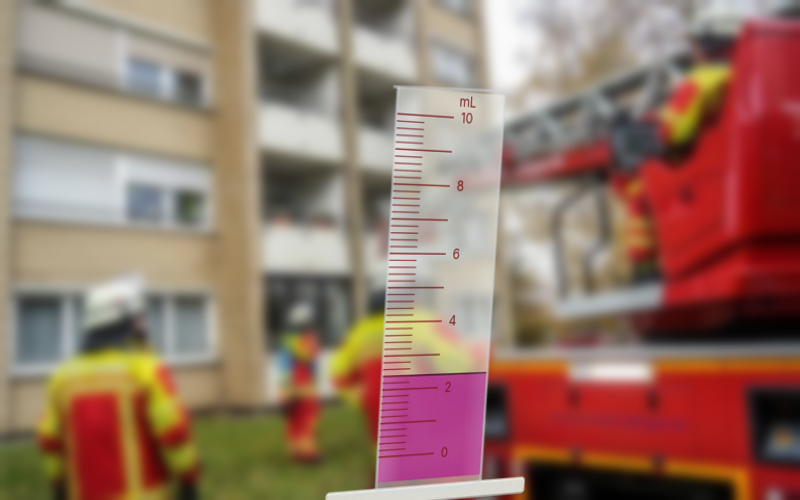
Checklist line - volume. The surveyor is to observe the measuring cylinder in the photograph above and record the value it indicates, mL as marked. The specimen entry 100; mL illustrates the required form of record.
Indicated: 2.4; mL
